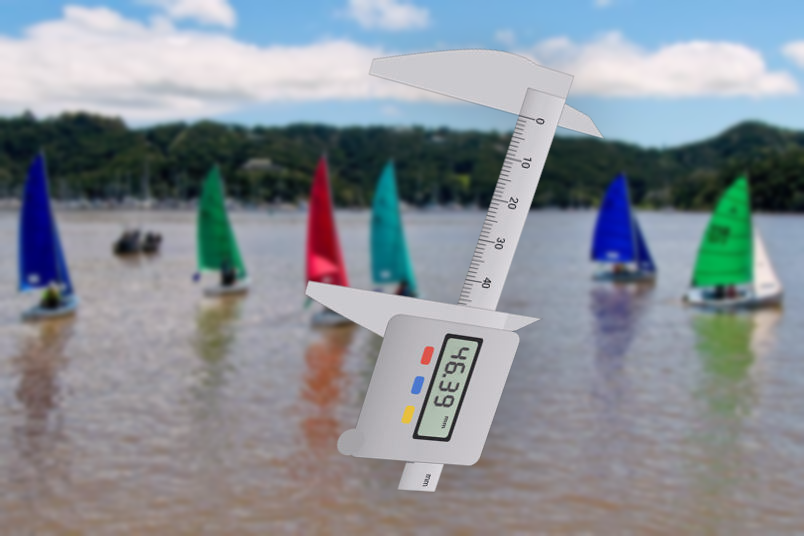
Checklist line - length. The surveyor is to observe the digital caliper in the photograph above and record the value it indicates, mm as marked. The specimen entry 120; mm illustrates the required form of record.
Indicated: 46.39; mm
